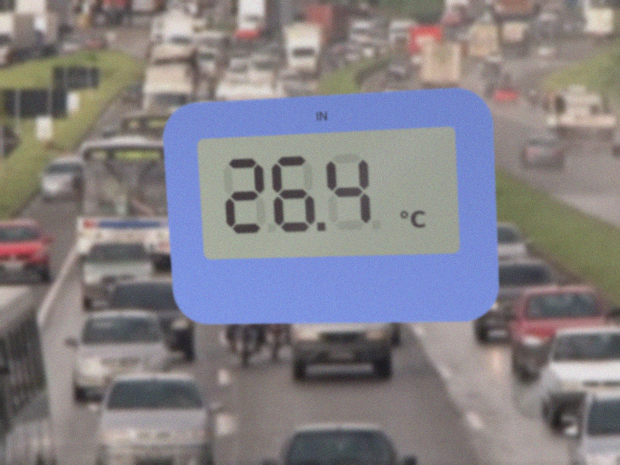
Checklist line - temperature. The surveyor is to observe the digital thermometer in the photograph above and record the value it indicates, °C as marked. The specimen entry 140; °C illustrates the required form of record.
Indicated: 26.4; °C
